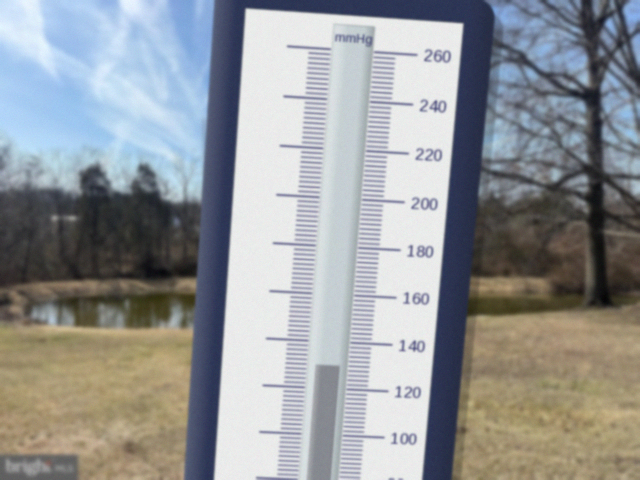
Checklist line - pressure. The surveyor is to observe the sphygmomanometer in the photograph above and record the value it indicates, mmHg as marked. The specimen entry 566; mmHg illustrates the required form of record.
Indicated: 130; mmHg
